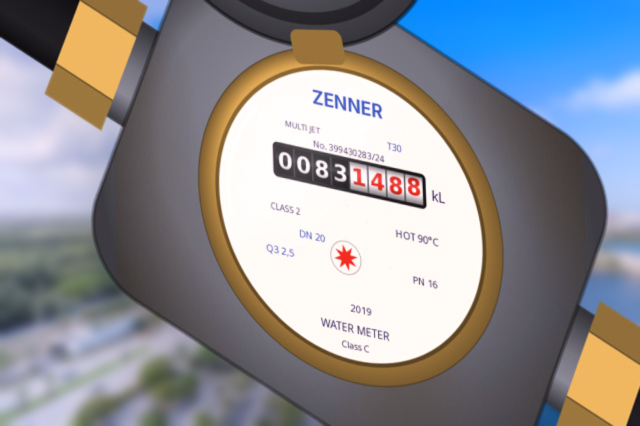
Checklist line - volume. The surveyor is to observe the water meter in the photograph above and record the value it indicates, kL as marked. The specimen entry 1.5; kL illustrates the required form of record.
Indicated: 83.1488; kL
